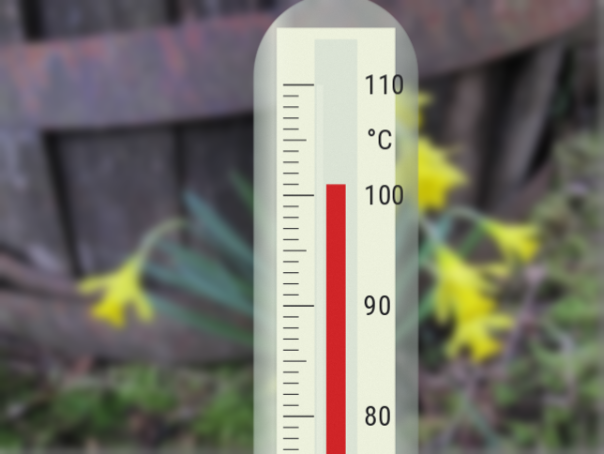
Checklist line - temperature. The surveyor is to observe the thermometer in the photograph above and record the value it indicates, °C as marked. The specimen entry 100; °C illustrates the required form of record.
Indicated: 101; °C
